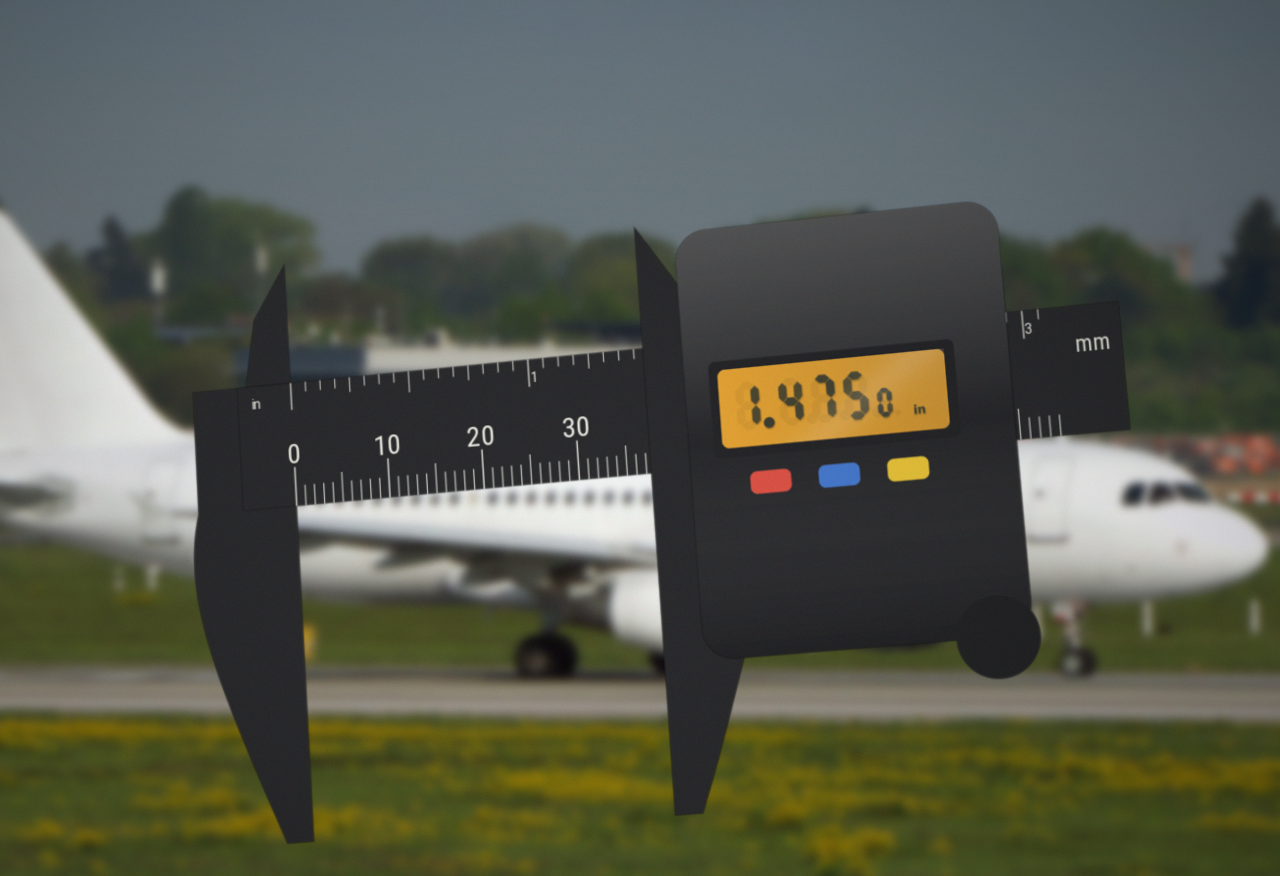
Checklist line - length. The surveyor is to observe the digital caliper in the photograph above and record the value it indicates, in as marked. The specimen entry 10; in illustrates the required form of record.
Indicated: 1.4750; in
